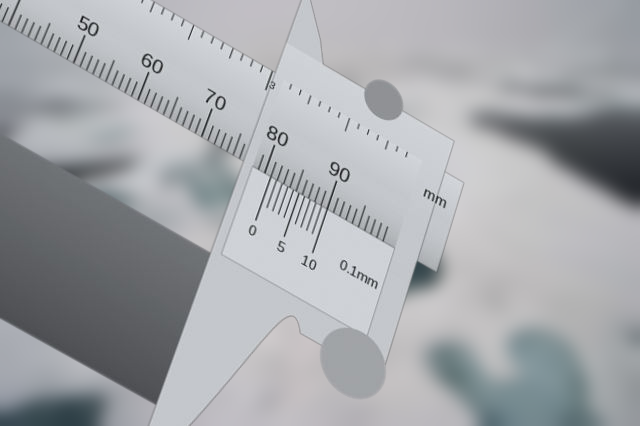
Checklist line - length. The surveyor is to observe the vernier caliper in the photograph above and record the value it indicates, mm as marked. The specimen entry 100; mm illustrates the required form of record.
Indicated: 81.0; mm
